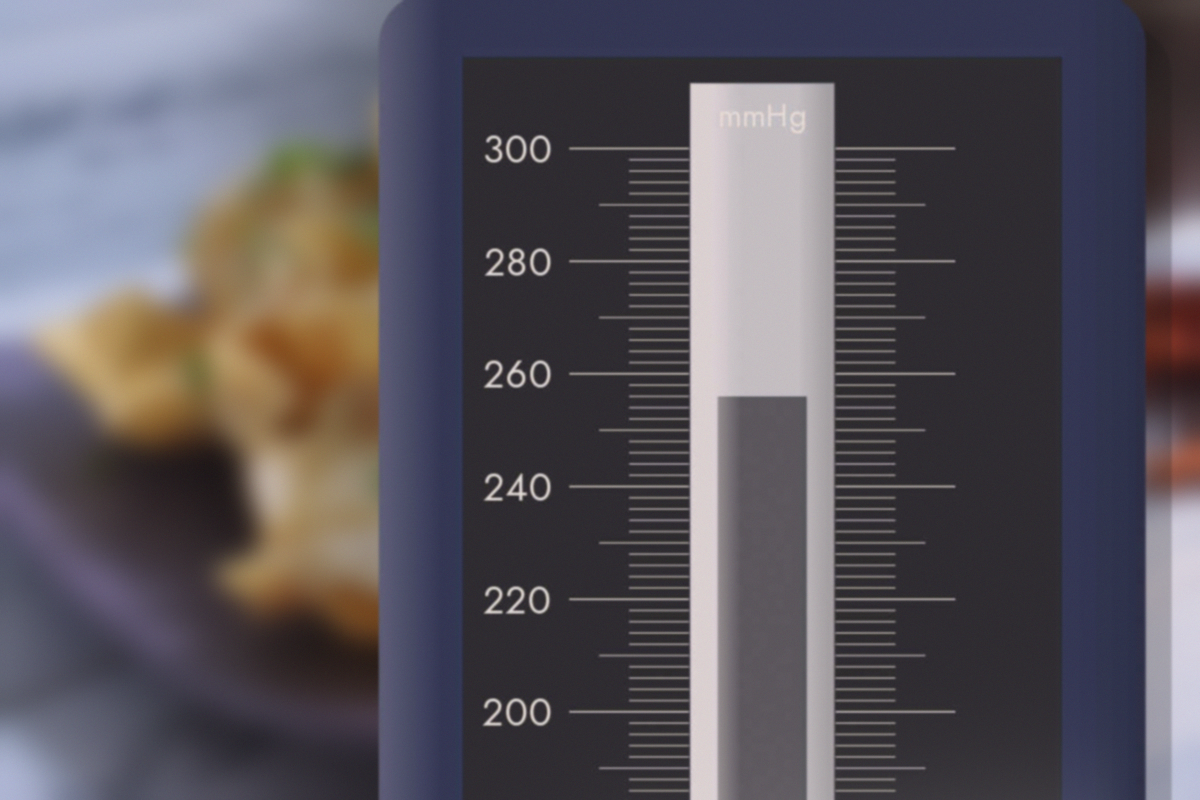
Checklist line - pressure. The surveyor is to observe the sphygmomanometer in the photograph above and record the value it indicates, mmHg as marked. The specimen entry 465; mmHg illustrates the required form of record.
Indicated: 256; mmHg
